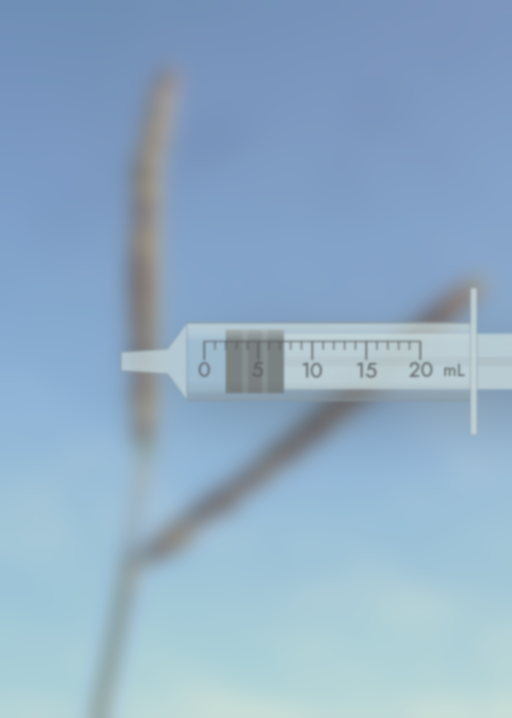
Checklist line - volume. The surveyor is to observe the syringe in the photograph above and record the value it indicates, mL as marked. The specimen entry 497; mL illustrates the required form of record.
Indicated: 2; mL
